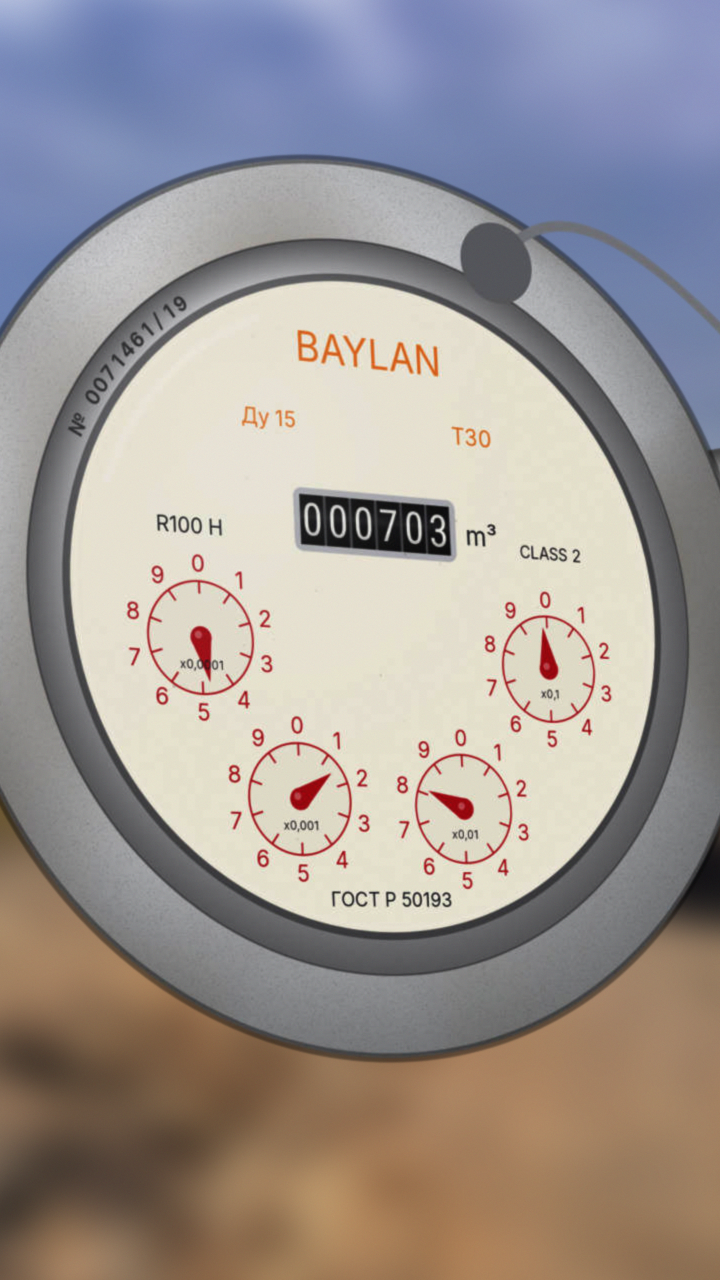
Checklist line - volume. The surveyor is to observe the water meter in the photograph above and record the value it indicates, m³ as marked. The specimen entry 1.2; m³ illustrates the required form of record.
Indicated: 702.9814; m³
